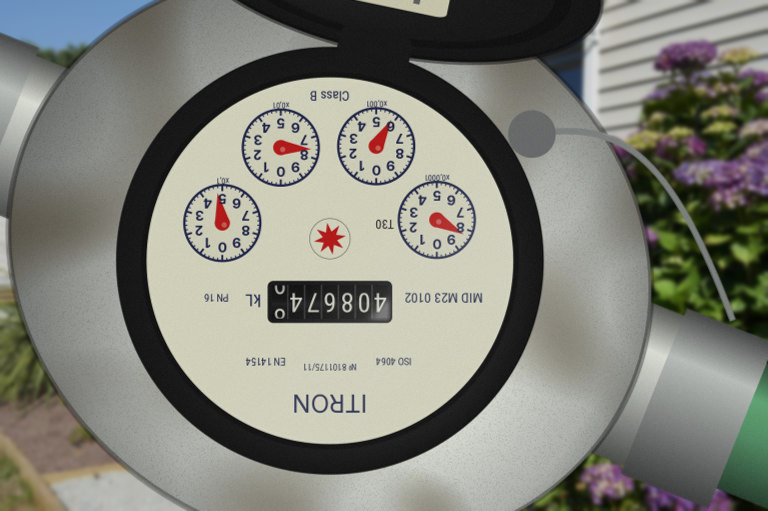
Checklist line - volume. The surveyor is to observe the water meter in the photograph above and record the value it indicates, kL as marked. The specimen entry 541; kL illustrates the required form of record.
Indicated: 4086748.4758; kL
